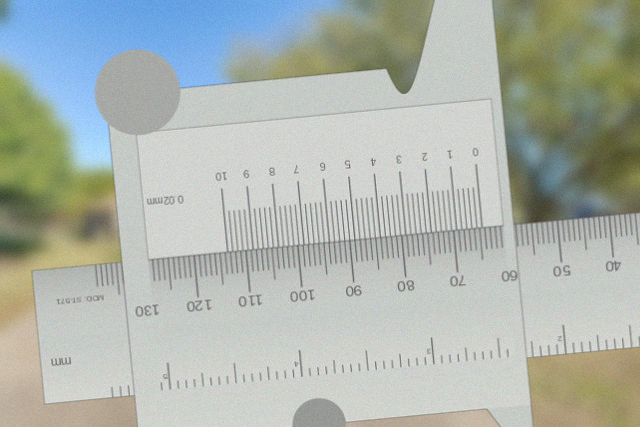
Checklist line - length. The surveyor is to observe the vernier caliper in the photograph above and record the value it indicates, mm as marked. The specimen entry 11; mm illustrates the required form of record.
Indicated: 64.5; mm
